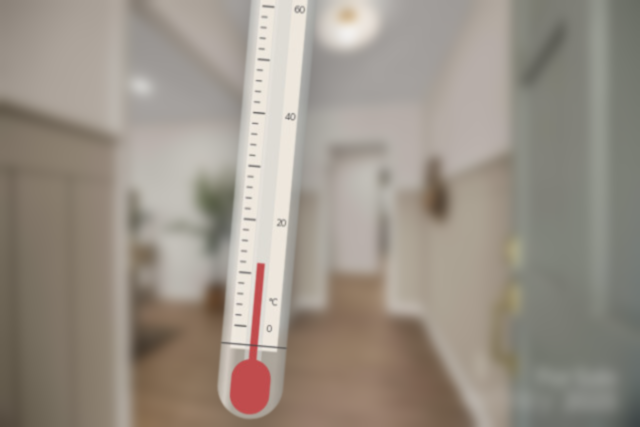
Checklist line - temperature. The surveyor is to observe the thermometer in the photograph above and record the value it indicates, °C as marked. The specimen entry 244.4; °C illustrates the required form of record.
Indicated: 12; °C
